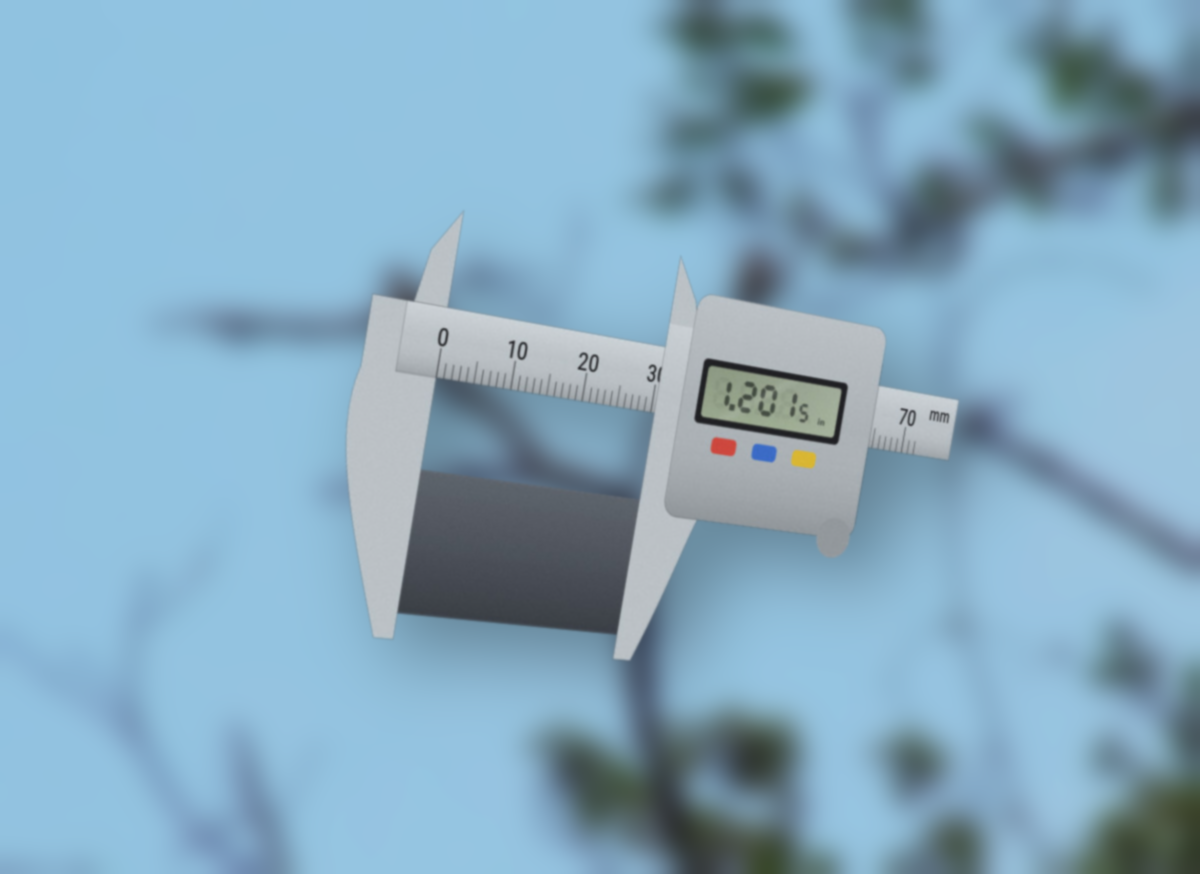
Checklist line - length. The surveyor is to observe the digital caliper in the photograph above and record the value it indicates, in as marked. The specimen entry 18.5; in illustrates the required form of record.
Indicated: 1.2015; in
